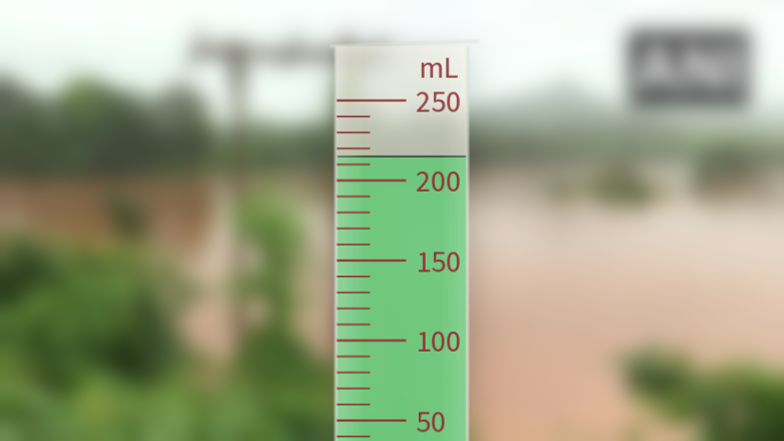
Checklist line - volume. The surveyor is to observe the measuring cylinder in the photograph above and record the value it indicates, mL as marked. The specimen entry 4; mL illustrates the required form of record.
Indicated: 215; mL
